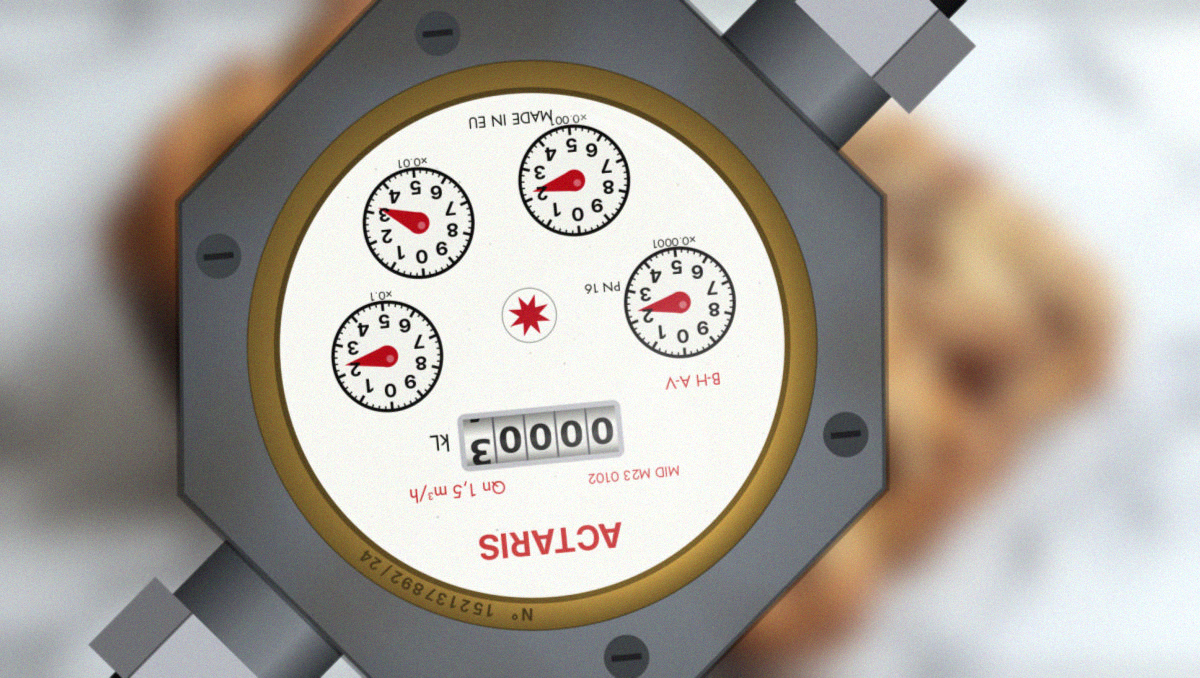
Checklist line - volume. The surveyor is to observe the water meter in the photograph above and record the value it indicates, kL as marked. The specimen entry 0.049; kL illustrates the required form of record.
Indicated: 3.2322; kL
